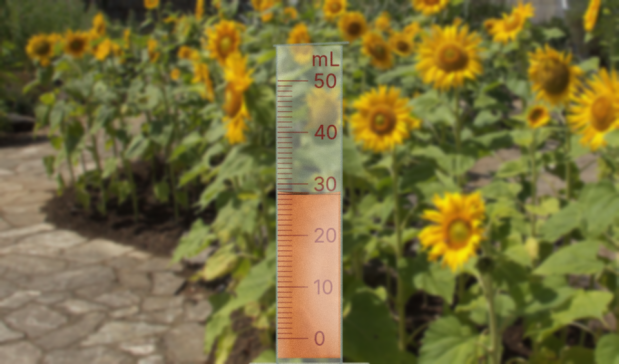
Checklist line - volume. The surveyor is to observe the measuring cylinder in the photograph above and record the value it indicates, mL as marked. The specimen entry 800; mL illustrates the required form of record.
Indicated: 28; mL
